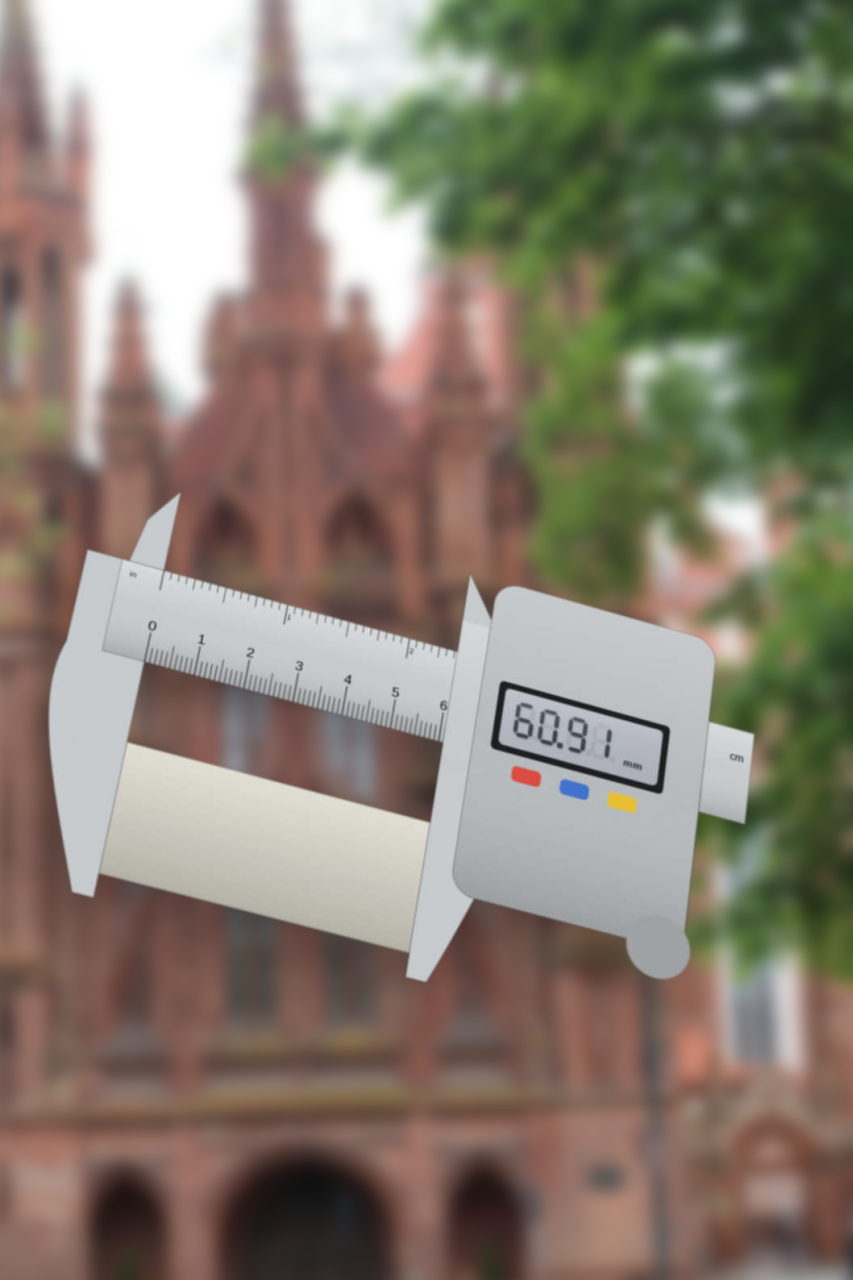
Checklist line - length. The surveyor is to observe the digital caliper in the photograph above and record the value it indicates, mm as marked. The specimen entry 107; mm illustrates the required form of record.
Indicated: 60.91; mm
